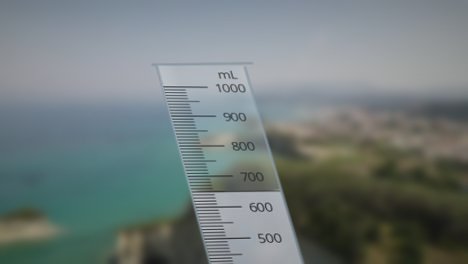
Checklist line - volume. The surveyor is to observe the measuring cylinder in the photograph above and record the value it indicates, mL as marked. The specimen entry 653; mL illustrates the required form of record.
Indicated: 650; mL
